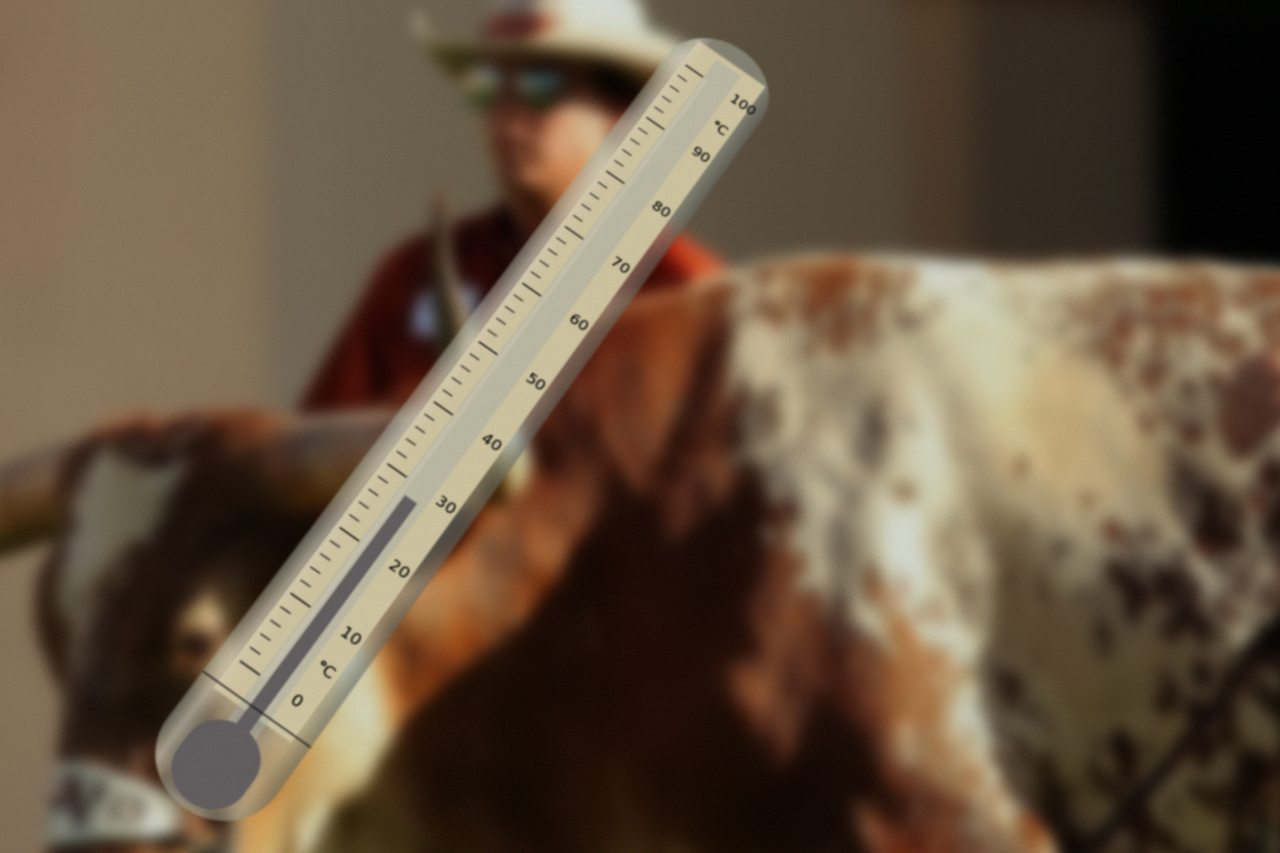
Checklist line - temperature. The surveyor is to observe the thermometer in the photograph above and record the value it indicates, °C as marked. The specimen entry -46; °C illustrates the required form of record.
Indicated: 28; °C
